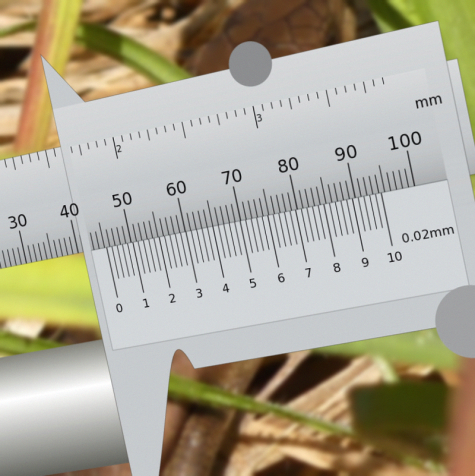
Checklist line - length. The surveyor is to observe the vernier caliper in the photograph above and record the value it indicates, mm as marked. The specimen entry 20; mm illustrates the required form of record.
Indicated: 45.4; mm
